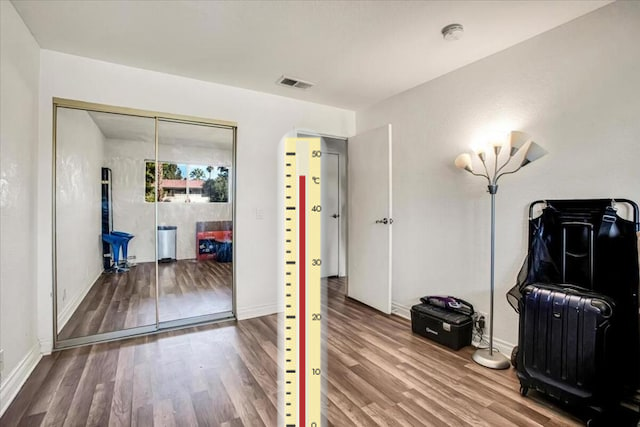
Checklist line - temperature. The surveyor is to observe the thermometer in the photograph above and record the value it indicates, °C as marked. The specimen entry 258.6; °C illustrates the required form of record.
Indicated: 46; °C
